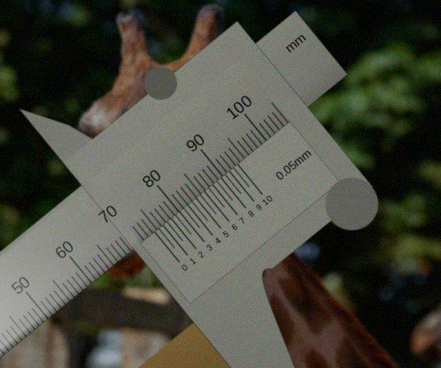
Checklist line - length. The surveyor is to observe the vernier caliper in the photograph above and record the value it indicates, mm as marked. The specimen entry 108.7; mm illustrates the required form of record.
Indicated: 74.4; mm
